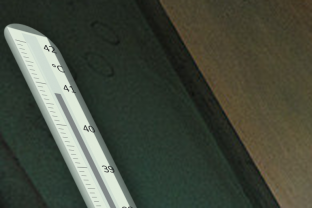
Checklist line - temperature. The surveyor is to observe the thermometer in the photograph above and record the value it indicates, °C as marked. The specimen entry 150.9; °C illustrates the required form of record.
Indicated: 40.8; °C
